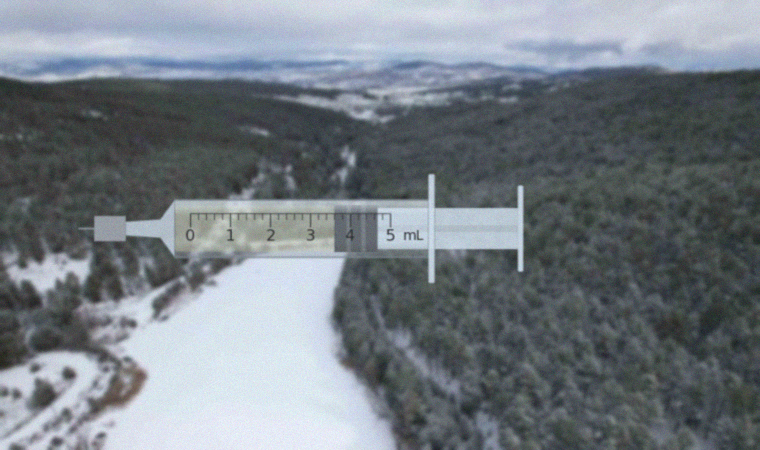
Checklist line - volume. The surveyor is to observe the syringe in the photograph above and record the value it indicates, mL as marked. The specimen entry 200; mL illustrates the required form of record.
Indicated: 3.6; mL
